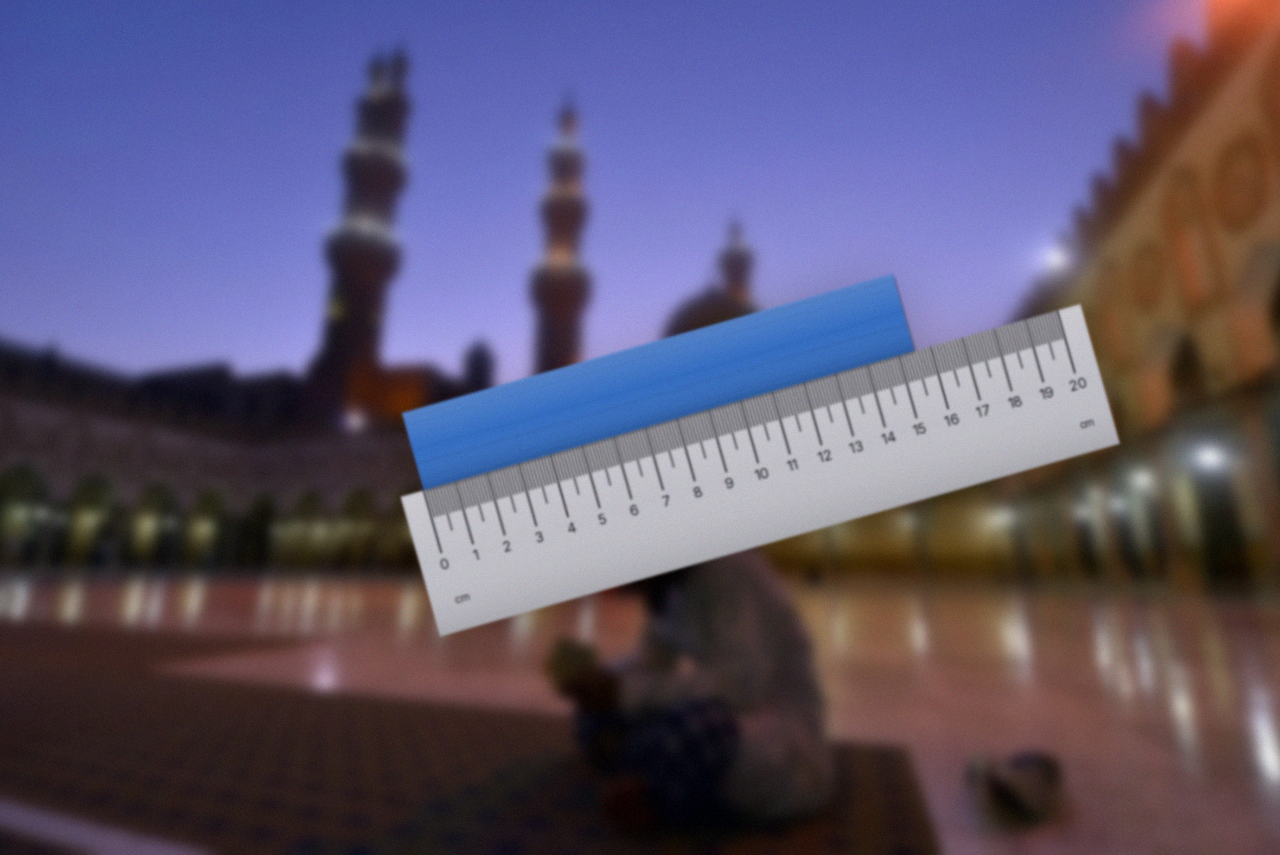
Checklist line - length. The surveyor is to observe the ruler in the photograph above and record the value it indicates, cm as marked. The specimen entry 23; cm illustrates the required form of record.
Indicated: 15.5; cm
